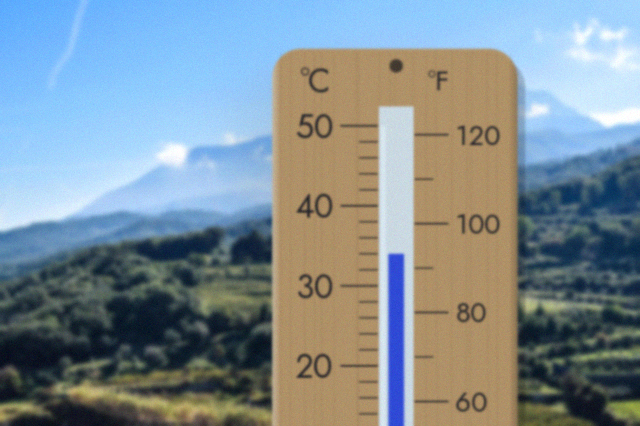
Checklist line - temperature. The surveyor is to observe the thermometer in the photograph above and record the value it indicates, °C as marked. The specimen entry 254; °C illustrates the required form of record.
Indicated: 34; °C
